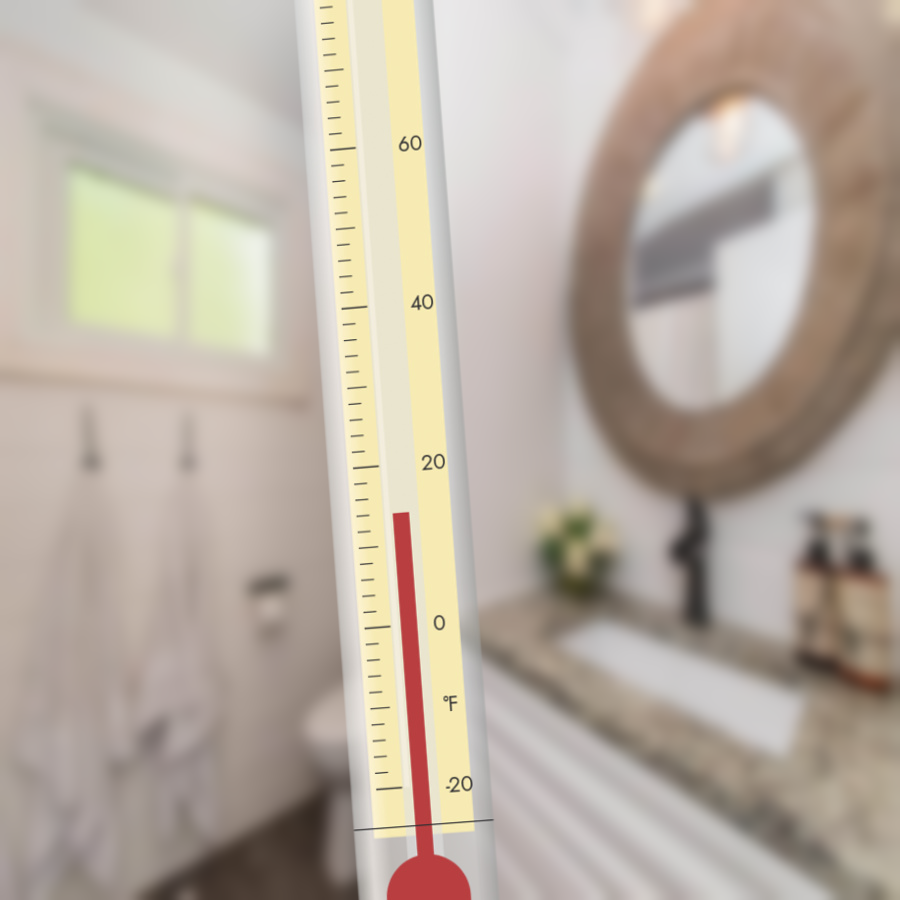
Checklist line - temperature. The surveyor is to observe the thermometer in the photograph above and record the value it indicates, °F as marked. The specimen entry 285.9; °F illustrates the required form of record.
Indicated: 14; °F
